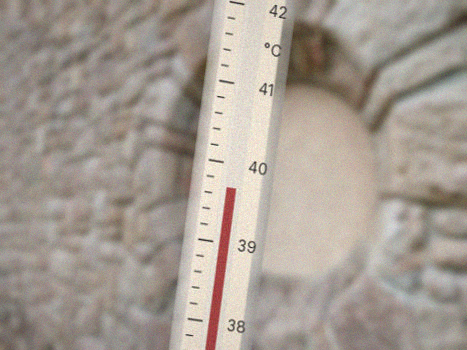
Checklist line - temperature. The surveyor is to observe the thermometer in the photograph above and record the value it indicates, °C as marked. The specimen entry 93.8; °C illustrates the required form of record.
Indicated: 39.7; °C
